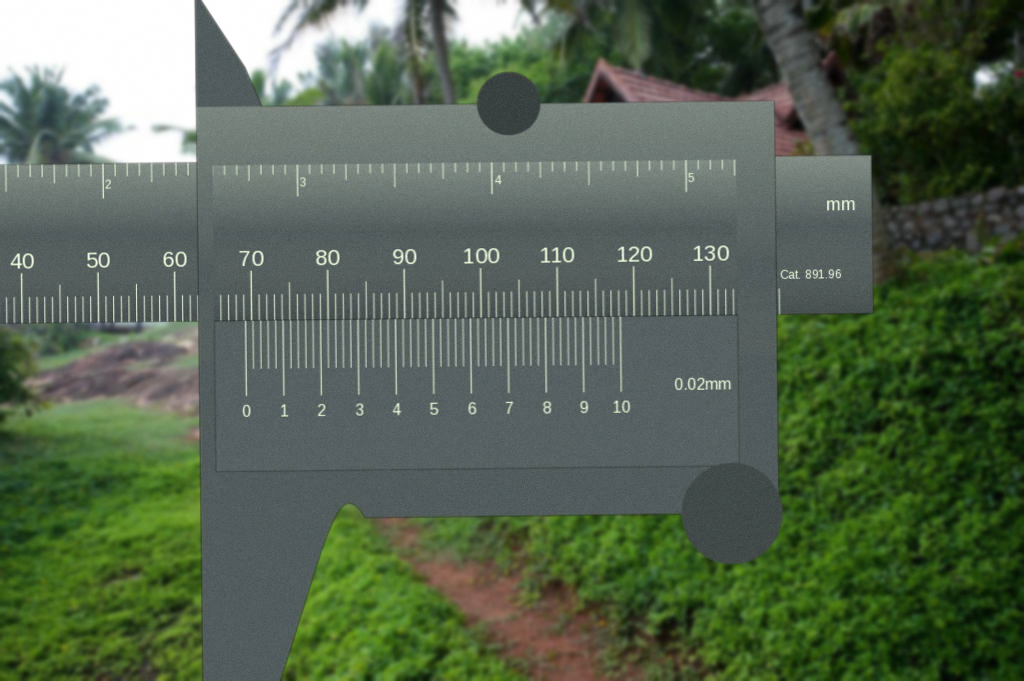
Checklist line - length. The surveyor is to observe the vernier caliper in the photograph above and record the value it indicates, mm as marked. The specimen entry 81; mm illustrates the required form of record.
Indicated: 69.2; mm
